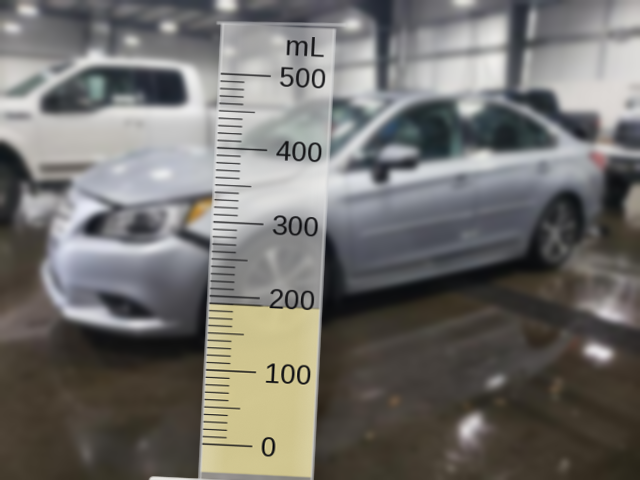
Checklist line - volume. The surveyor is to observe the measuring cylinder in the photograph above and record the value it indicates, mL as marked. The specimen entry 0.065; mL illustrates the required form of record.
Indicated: 190; mL
